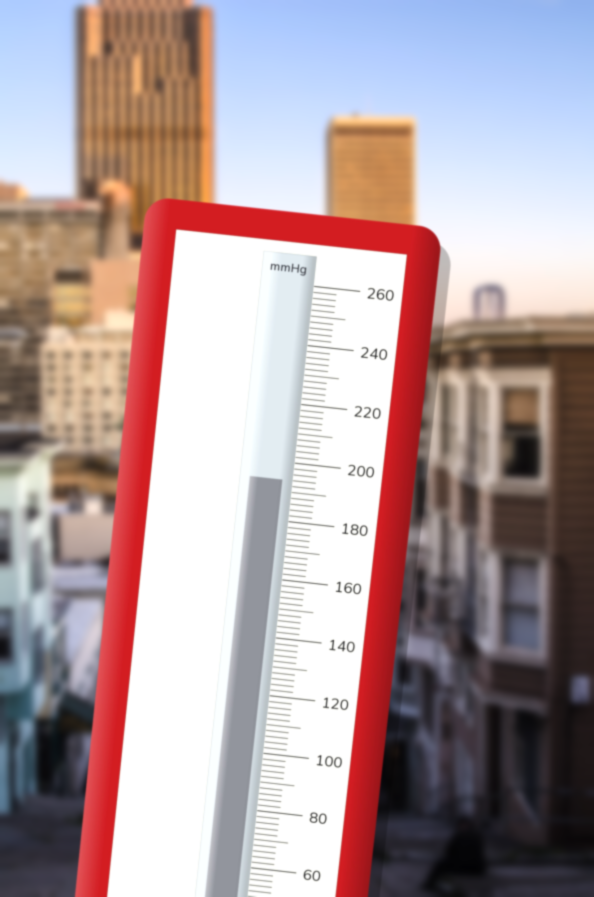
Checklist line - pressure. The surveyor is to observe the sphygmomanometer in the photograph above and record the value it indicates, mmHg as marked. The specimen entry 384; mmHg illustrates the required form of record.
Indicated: 194; mmHg
